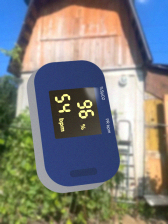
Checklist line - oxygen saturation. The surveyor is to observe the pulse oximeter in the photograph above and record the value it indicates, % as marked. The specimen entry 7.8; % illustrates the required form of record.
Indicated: 96; %
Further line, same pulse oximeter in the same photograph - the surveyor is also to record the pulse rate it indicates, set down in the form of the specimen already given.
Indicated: 54; bpm
